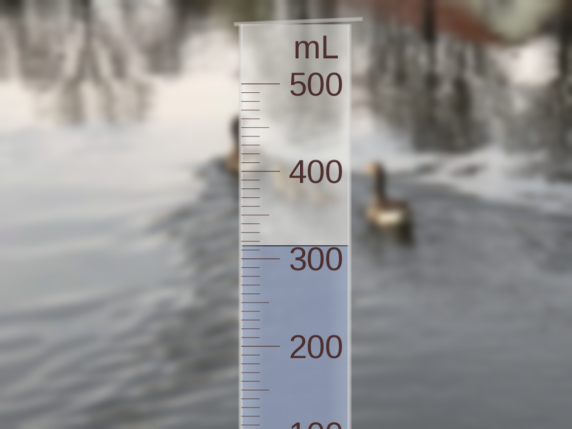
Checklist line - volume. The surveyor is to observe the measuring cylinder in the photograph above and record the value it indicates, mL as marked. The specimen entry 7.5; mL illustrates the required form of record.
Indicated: 315; mL
